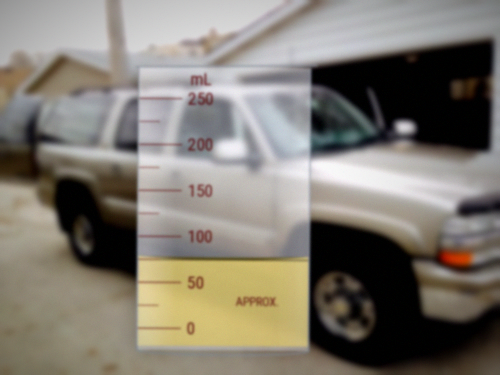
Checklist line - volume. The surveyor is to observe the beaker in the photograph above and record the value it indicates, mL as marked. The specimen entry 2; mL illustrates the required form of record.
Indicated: 75; mL
